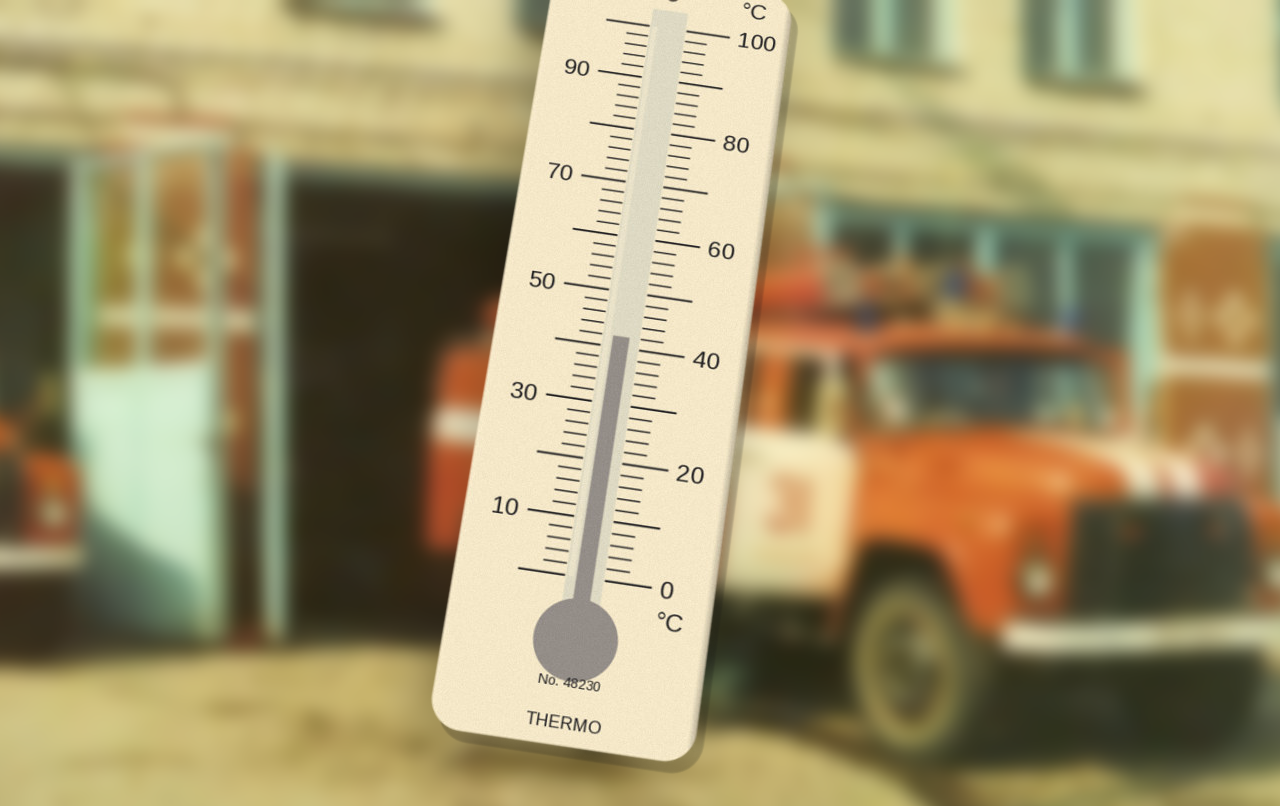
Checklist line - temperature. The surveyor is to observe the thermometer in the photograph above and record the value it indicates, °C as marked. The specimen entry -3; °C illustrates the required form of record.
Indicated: 42; °C
